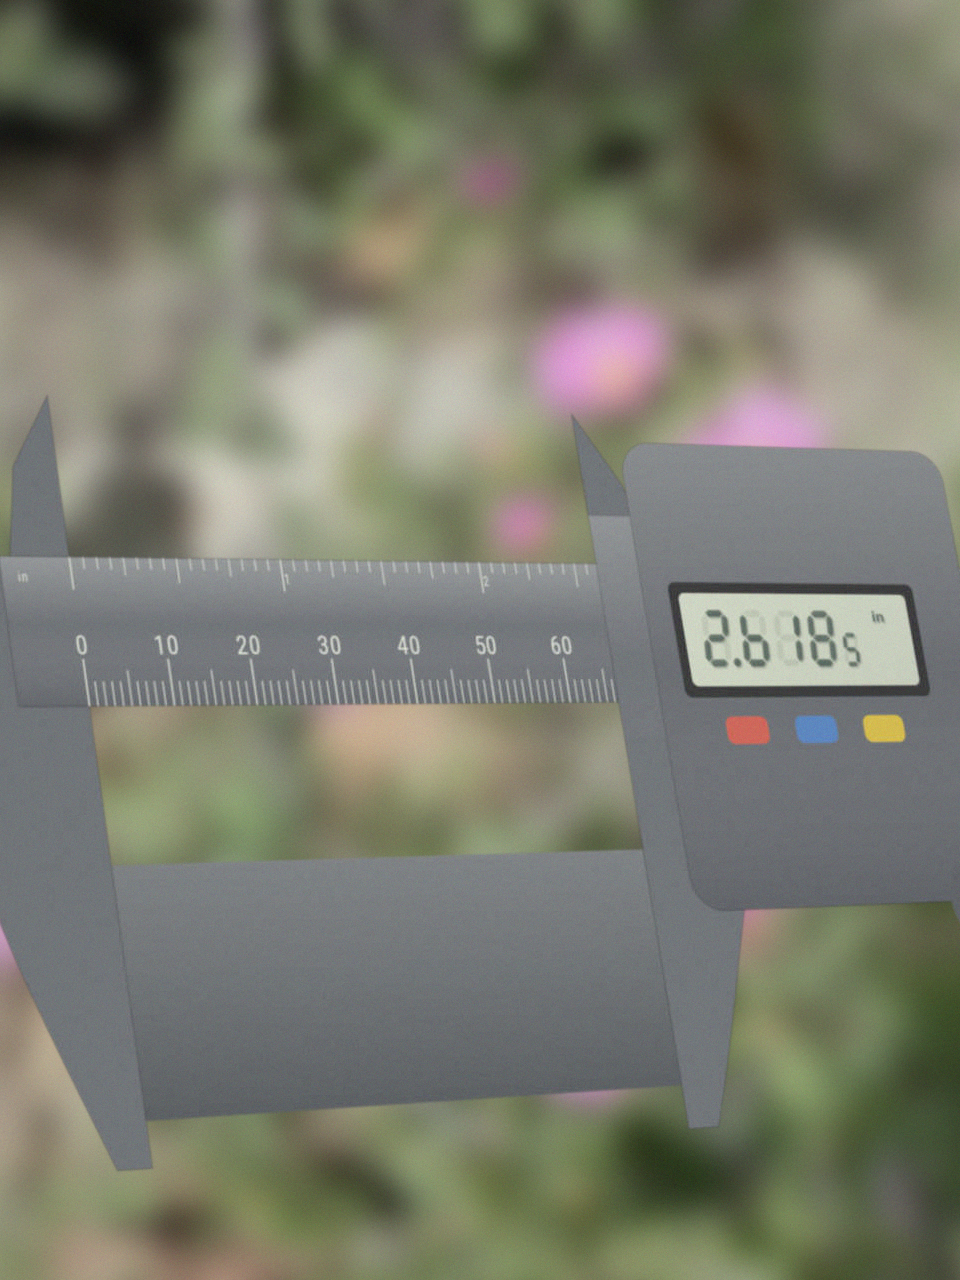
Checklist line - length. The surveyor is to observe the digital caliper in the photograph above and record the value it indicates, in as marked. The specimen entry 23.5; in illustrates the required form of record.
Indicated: 2.6185; in
